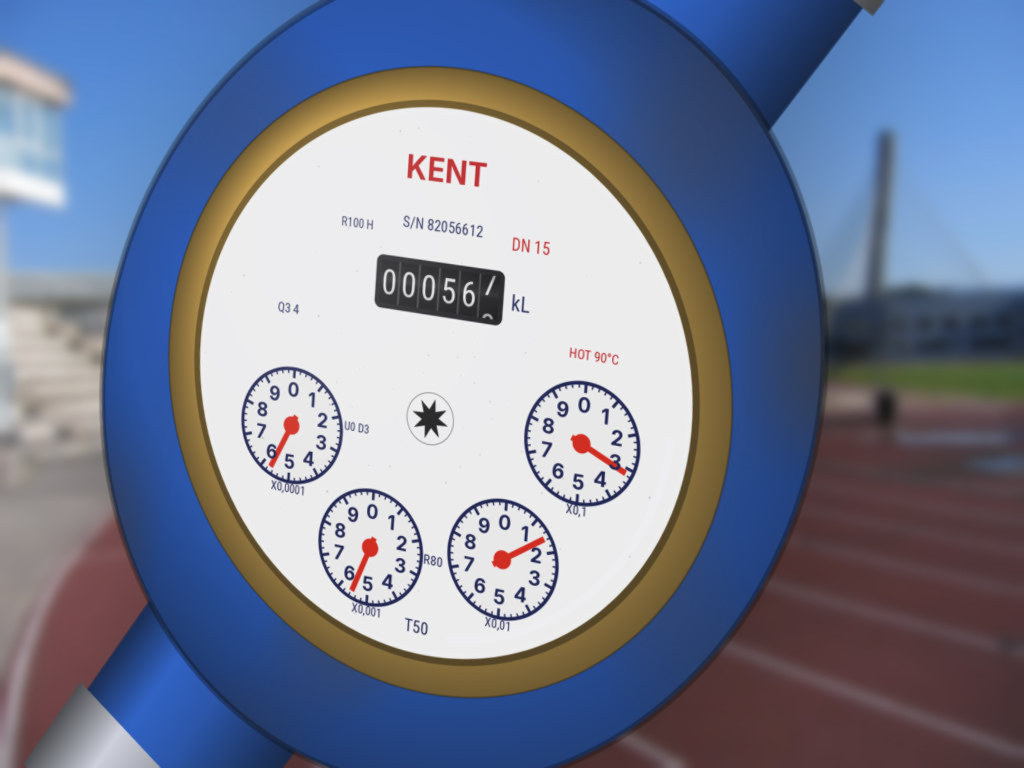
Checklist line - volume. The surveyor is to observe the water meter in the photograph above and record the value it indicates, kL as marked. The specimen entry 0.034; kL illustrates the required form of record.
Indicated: 567.3155; kL
